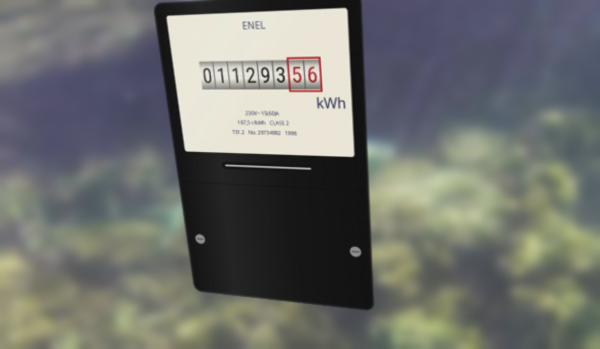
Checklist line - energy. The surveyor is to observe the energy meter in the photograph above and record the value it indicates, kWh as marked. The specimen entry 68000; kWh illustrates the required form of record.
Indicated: 11293.56; kWh
